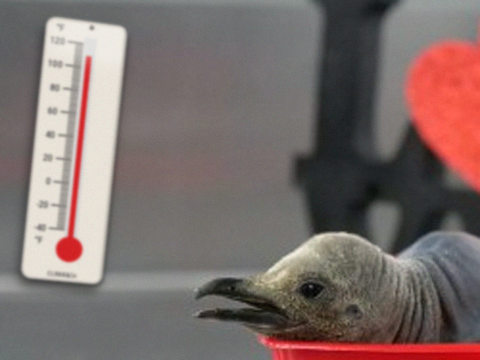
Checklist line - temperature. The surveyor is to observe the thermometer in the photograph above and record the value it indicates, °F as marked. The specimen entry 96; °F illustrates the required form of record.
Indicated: 110; °F
